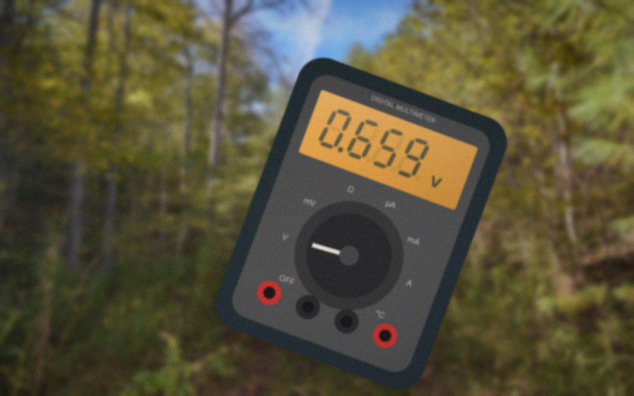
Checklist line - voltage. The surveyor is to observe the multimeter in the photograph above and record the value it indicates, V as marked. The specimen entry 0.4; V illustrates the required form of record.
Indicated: 0.659; V
